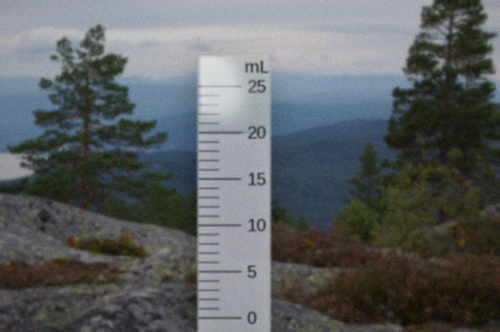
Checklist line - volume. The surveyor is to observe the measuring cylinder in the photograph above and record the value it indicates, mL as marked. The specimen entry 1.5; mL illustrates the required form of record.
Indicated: 20; mL
